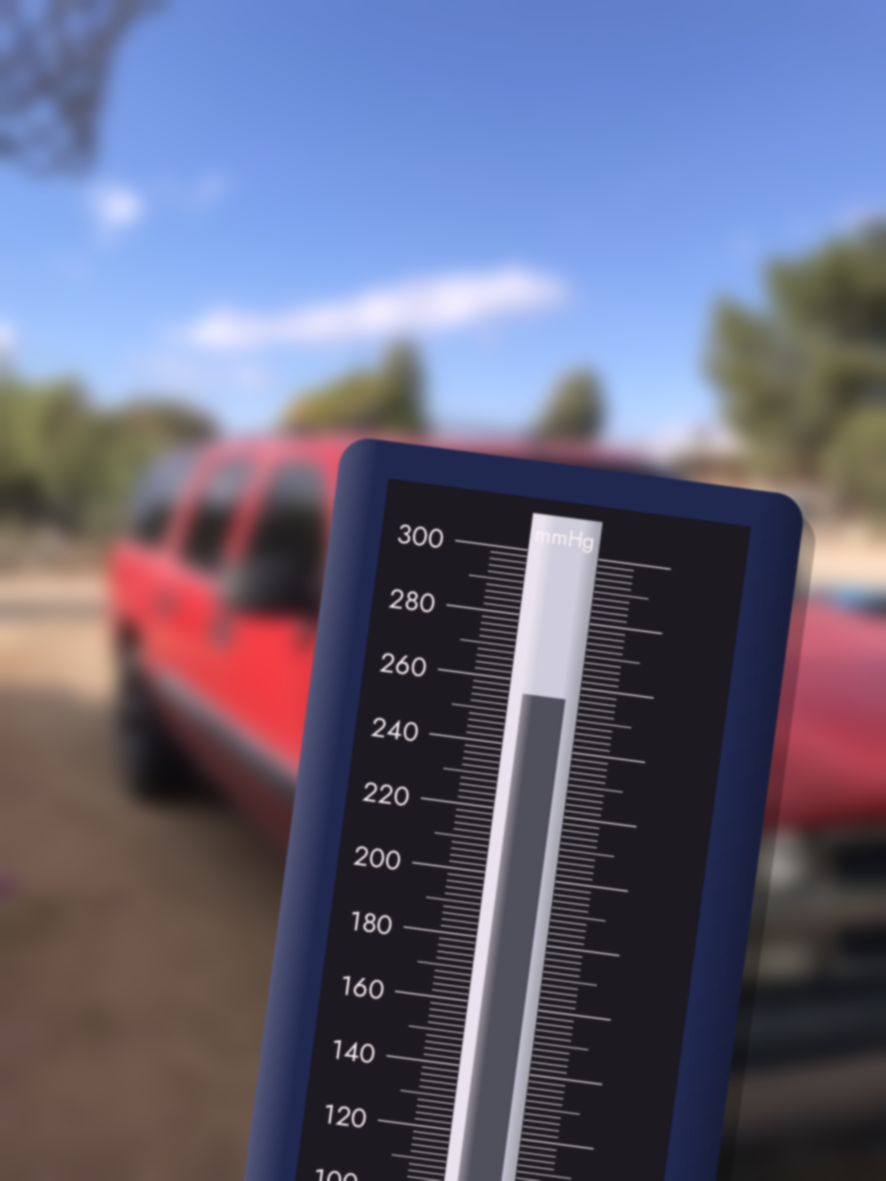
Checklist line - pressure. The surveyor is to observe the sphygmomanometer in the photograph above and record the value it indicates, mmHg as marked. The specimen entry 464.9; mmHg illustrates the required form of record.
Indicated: 256; mmHg
